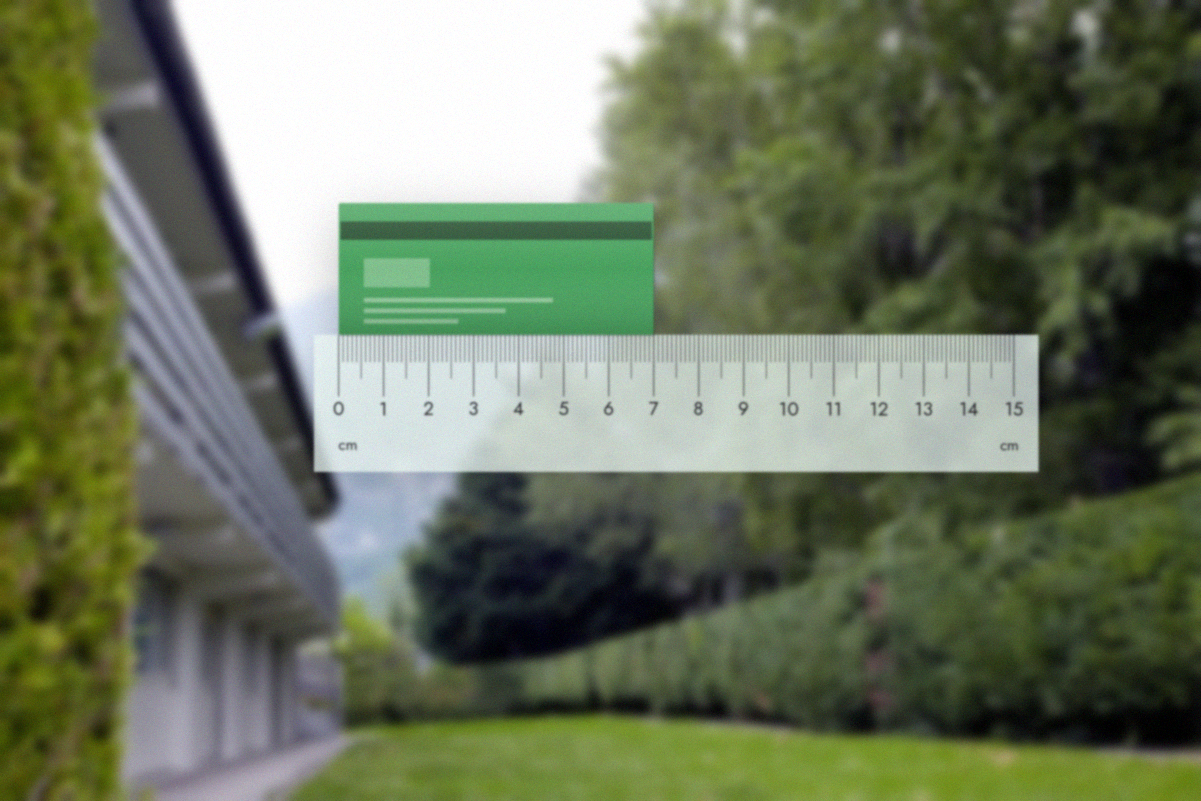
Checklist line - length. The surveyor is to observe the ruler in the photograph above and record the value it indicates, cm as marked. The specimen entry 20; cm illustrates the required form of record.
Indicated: 7; cm
